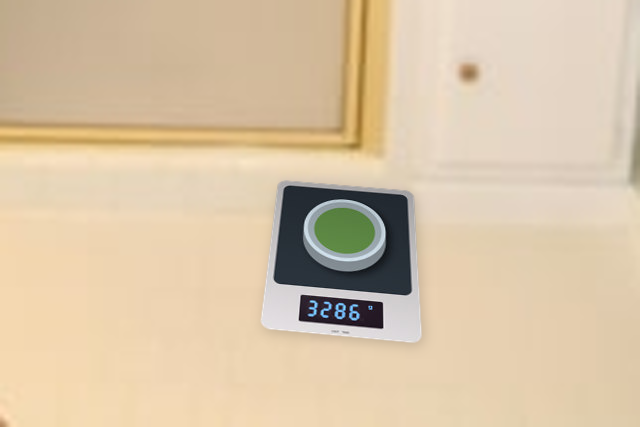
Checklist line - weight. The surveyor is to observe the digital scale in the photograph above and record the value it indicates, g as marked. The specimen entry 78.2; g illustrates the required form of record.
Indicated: 3286; g
